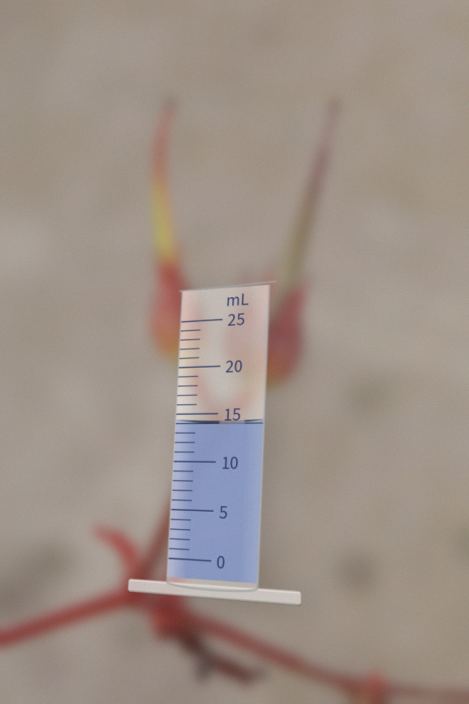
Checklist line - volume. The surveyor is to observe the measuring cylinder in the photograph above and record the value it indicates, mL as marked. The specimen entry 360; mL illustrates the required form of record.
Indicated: 14; mL
